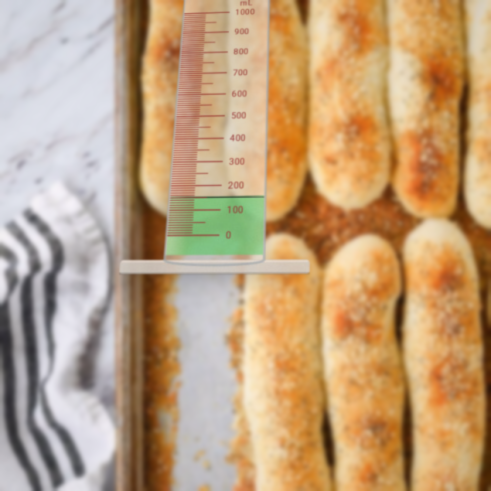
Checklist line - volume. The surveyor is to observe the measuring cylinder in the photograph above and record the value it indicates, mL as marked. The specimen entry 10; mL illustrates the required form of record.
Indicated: 150; mL
